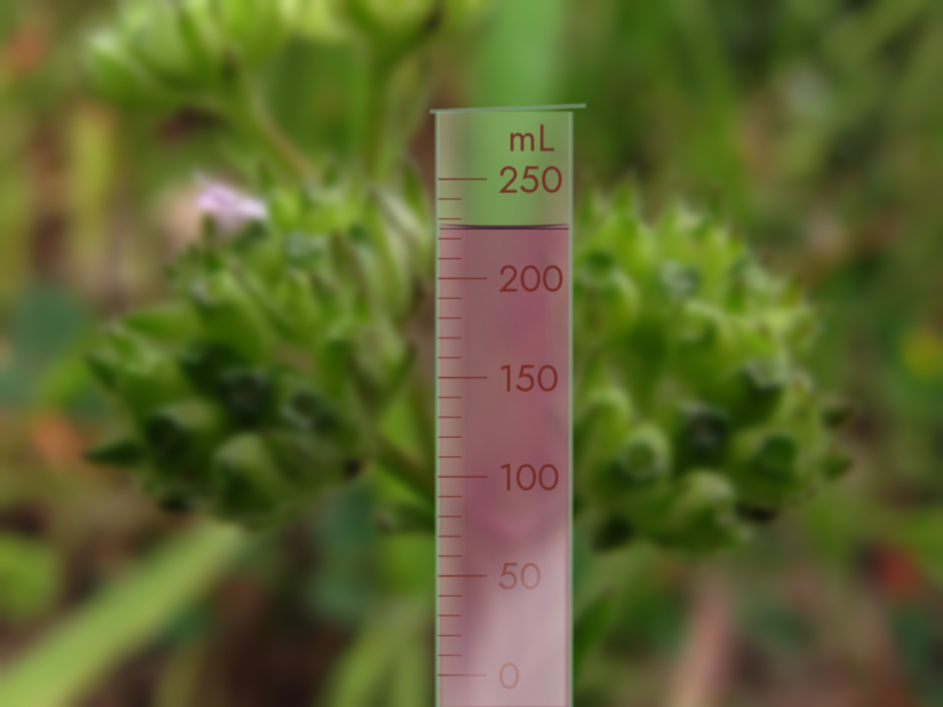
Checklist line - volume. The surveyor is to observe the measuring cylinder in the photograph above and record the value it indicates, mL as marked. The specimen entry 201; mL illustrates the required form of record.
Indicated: 225; mL
